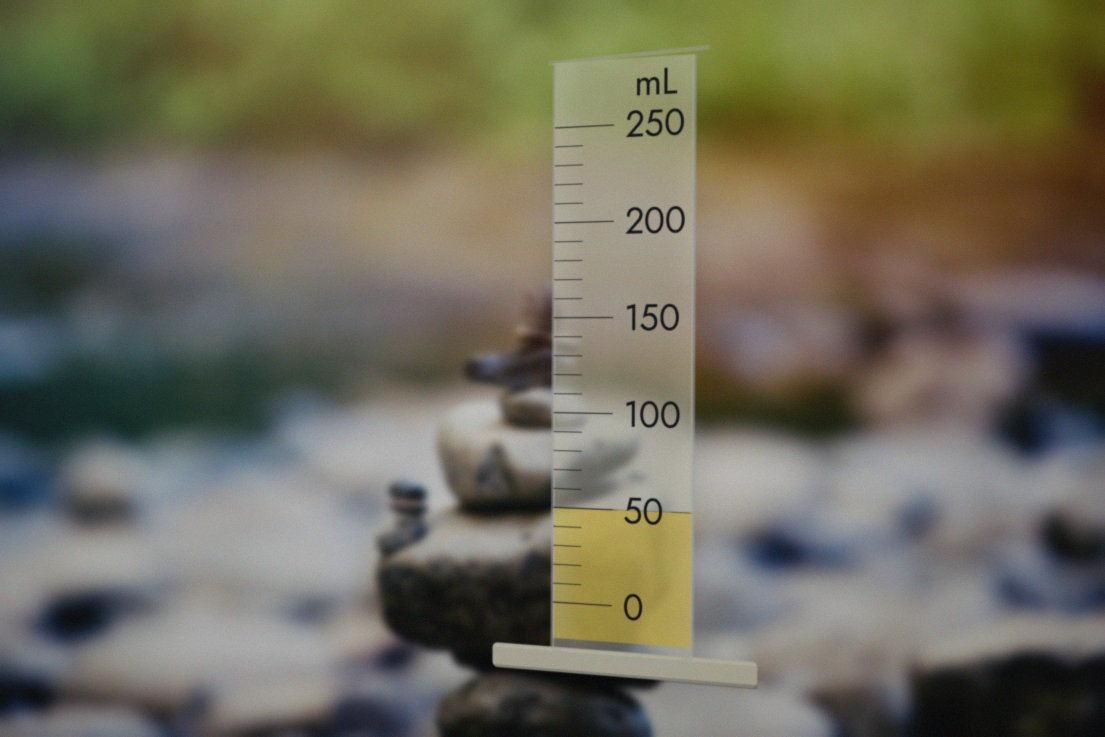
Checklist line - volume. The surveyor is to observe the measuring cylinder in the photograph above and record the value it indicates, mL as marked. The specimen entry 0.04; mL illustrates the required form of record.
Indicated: 50; mL
